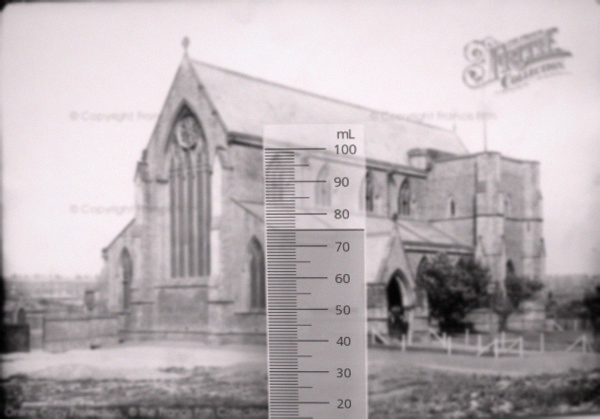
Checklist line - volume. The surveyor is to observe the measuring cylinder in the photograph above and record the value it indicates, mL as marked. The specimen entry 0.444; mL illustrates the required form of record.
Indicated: 75; mL
